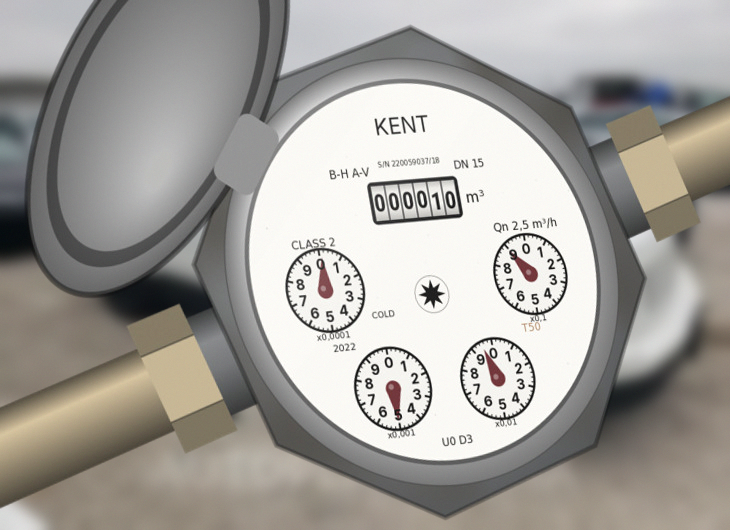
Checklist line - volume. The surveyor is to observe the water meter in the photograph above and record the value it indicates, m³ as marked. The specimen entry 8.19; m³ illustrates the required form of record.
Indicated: 9.8950; m³
